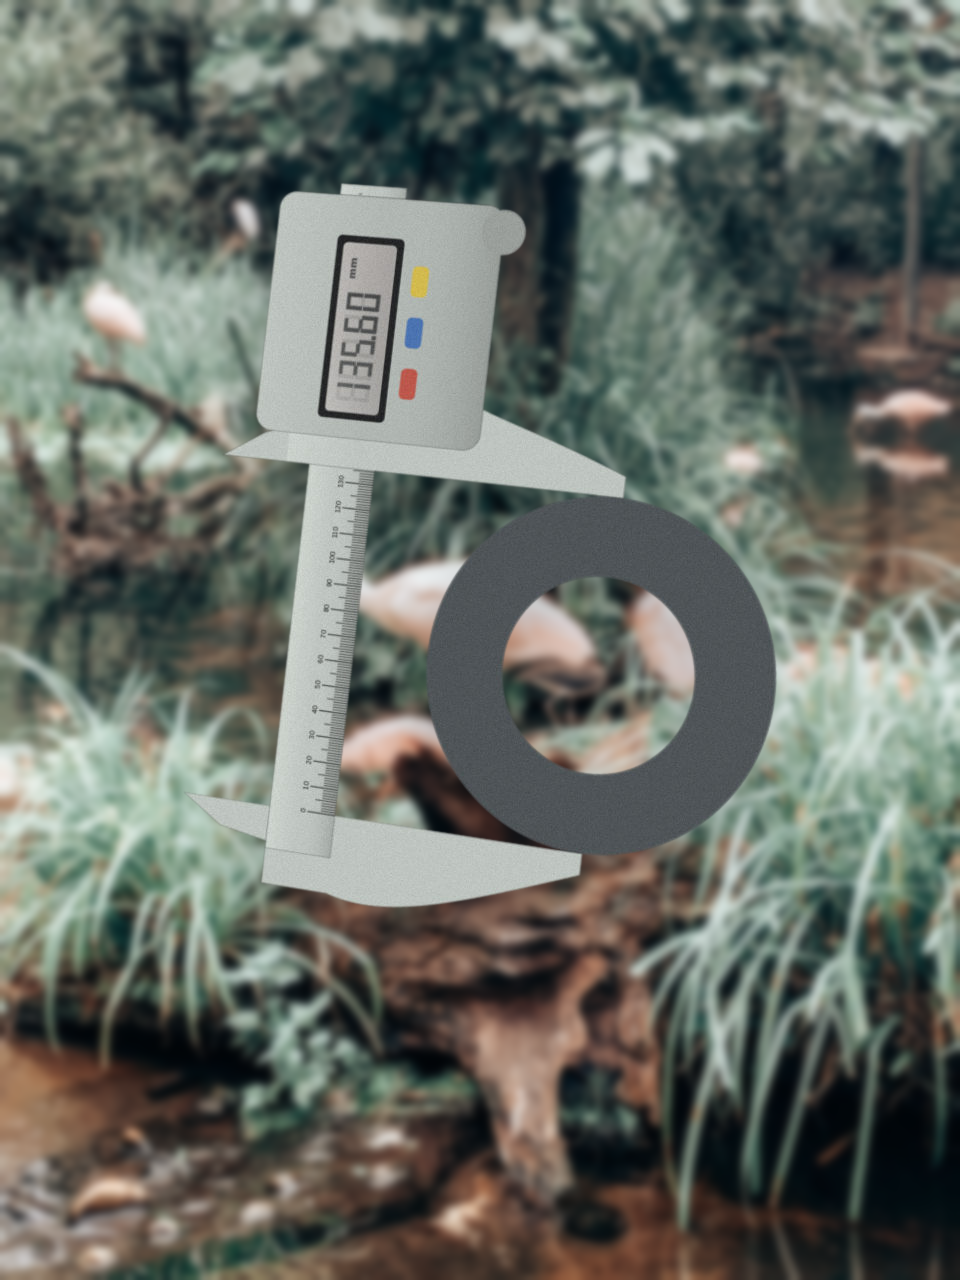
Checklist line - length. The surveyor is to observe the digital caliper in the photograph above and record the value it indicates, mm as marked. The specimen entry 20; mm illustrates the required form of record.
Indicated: 135.60; mm
